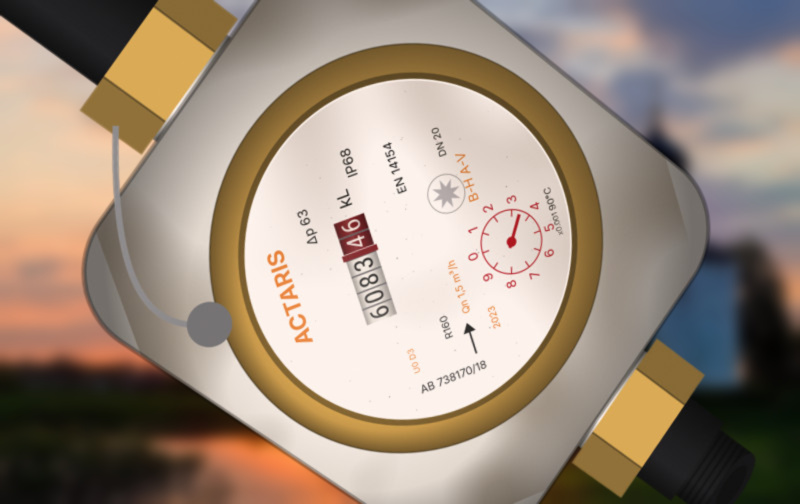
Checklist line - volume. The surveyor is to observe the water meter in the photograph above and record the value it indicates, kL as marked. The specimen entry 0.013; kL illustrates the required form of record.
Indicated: 6083.463; kL
